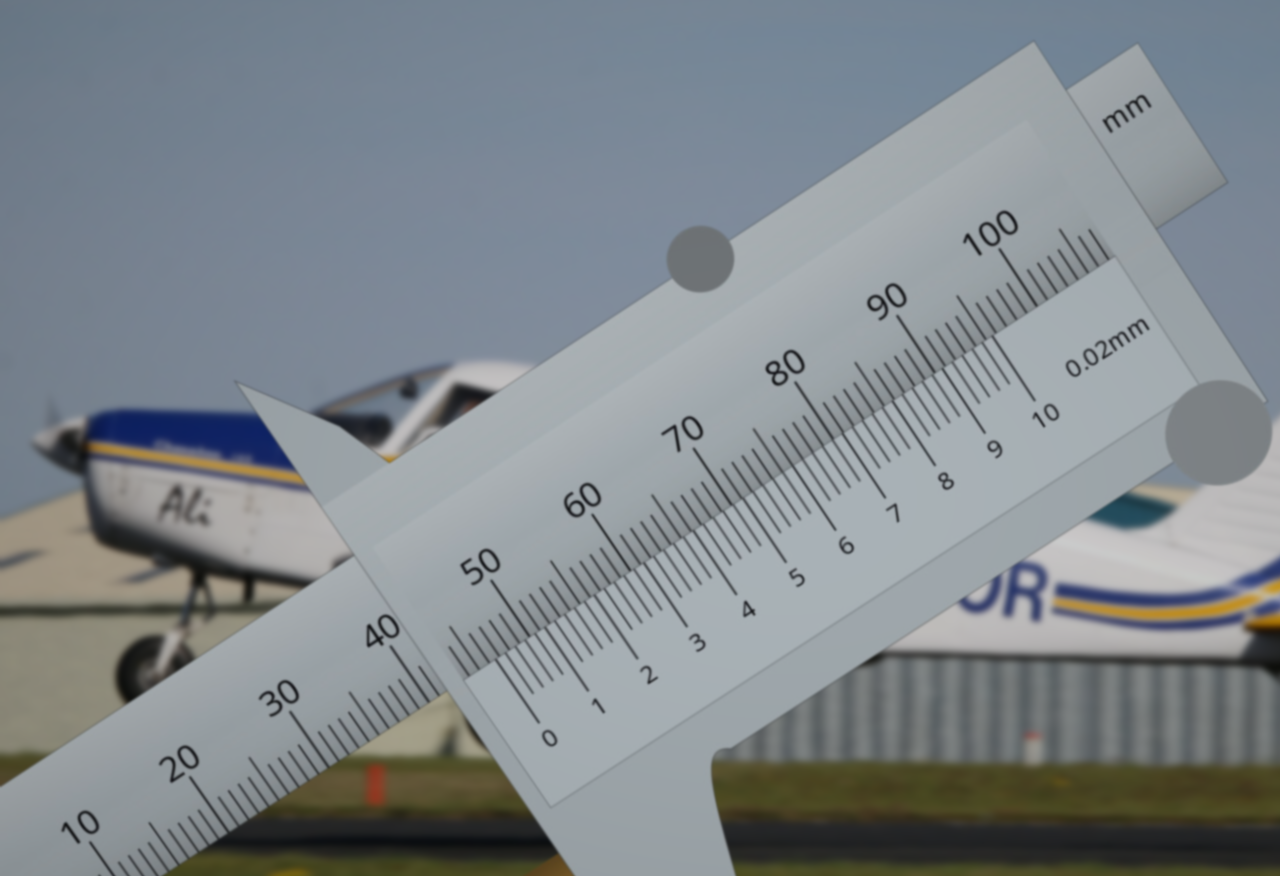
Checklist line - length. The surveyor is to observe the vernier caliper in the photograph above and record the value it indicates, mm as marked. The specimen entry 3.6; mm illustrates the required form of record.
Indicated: 46.6; mm
